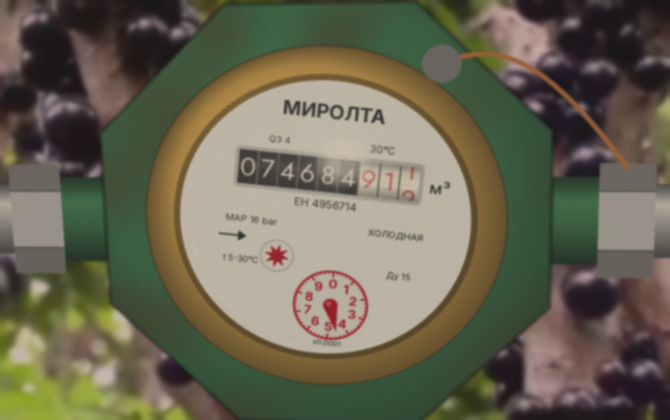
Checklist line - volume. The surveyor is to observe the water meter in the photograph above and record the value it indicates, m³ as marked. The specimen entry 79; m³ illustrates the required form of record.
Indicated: 74684.9114; m³
